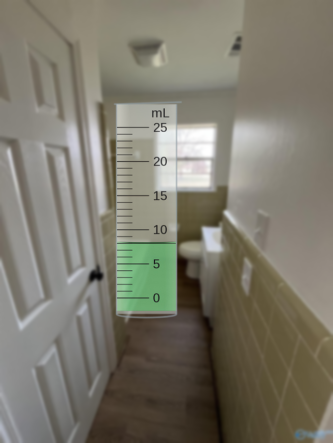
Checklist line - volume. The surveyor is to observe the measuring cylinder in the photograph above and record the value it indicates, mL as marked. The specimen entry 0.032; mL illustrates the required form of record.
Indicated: 8; mL
